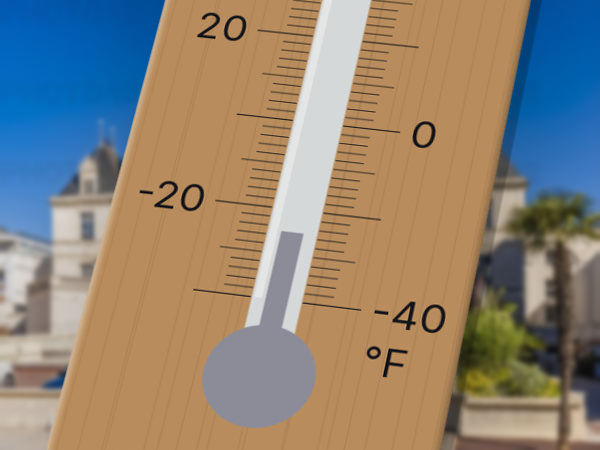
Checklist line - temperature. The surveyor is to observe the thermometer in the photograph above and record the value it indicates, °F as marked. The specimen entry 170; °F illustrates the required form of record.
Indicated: -25; °F
